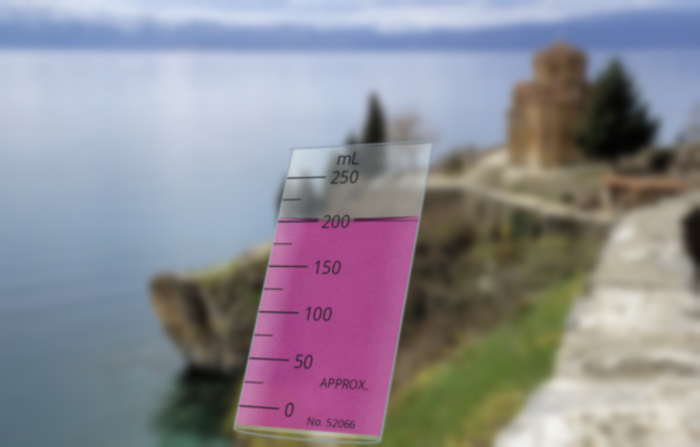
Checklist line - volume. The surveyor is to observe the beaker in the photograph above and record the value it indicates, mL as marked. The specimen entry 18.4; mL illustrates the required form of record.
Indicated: 200; mL
